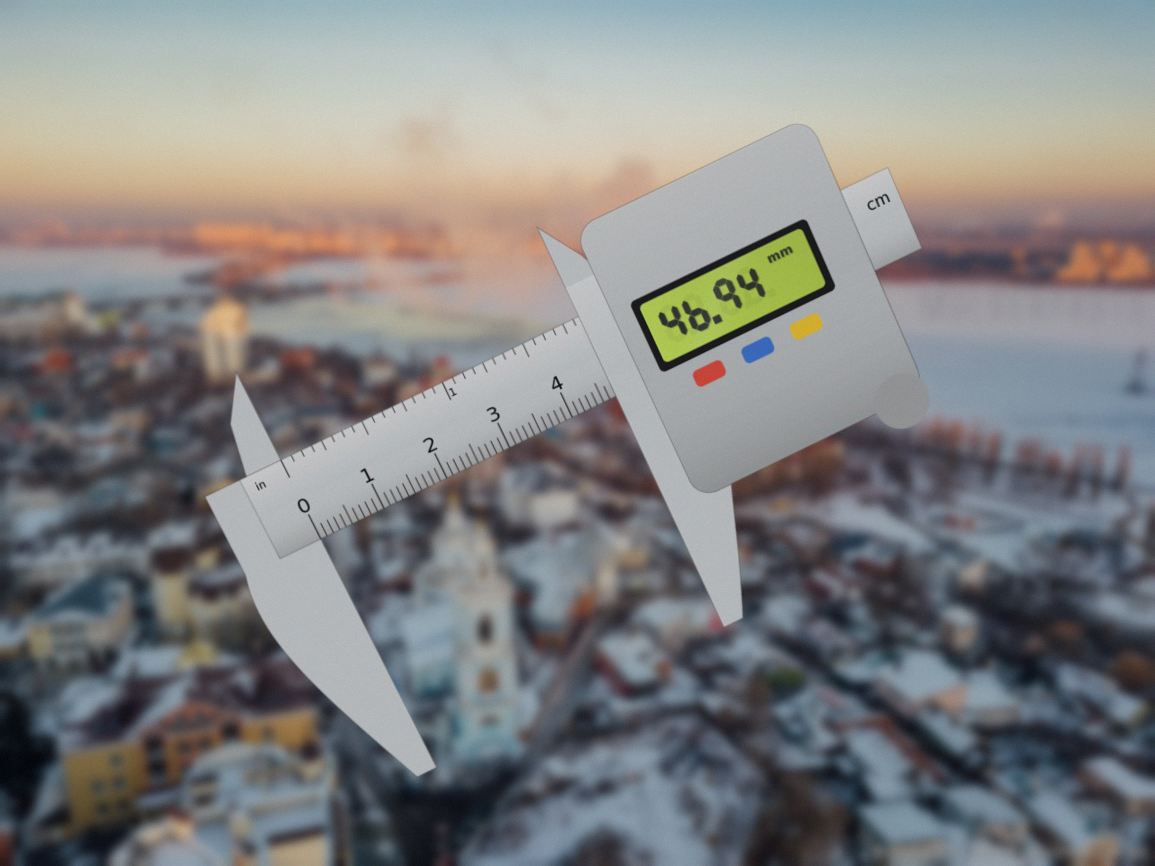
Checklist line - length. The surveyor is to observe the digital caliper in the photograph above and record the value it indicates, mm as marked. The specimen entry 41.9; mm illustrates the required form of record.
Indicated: 46.94; mm
